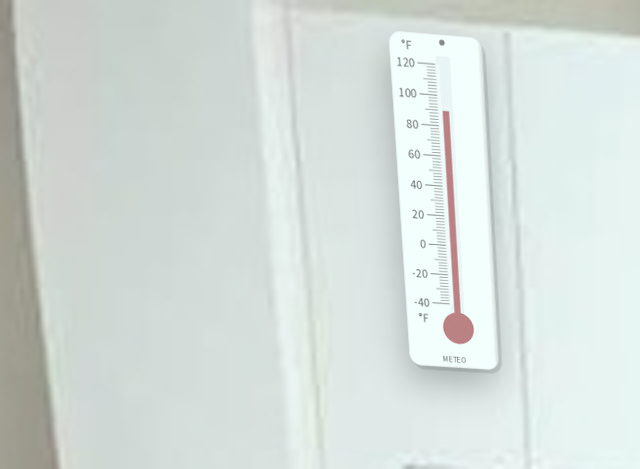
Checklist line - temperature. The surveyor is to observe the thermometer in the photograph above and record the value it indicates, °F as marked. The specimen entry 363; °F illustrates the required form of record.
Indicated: 90; °F
